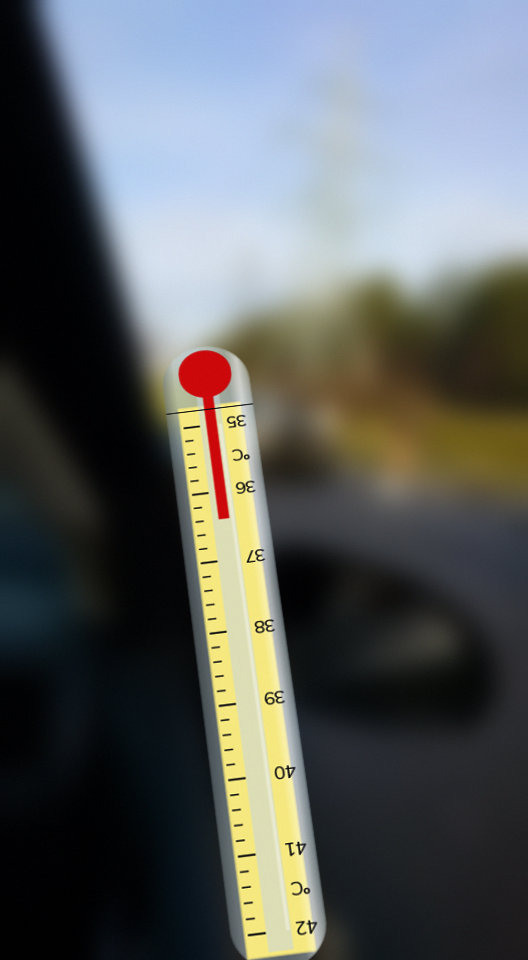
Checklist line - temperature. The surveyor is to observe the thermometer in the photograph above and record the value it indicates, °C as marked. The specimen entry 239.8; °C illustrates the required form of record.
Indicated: 36.4; °C
